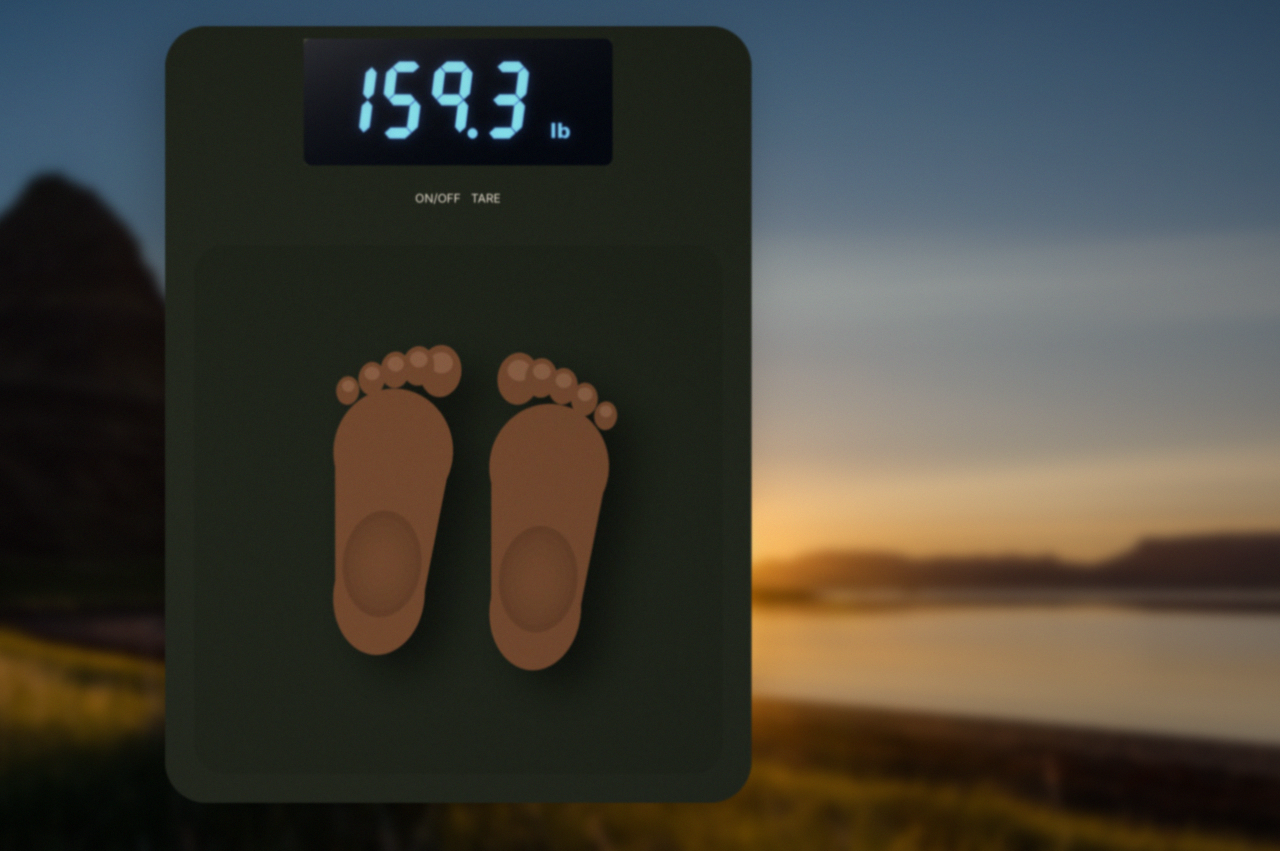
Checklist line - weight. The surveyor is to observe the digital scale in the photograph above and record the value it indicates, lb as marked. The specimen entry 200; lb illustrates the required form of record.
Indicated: 159.3; lb
